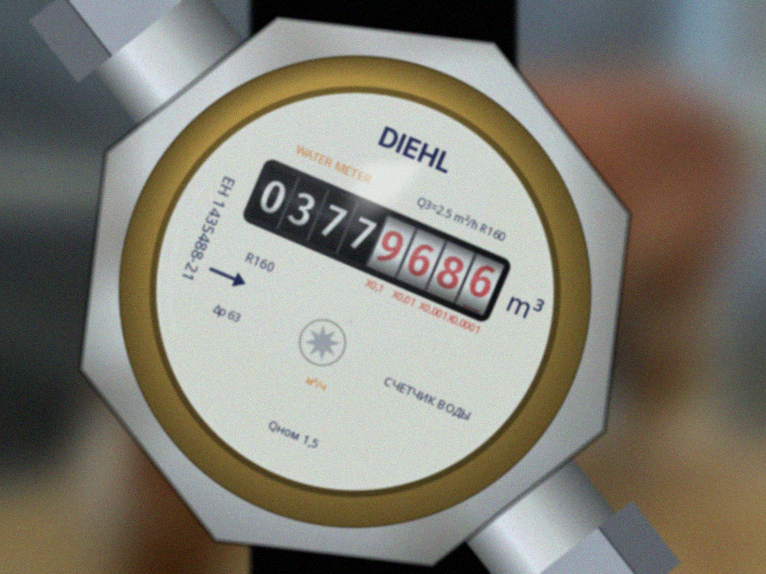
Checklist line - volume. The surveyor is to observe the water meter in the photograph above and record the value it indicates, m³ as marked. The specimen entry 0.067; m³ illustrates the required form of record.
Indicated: 377.9686; m³
